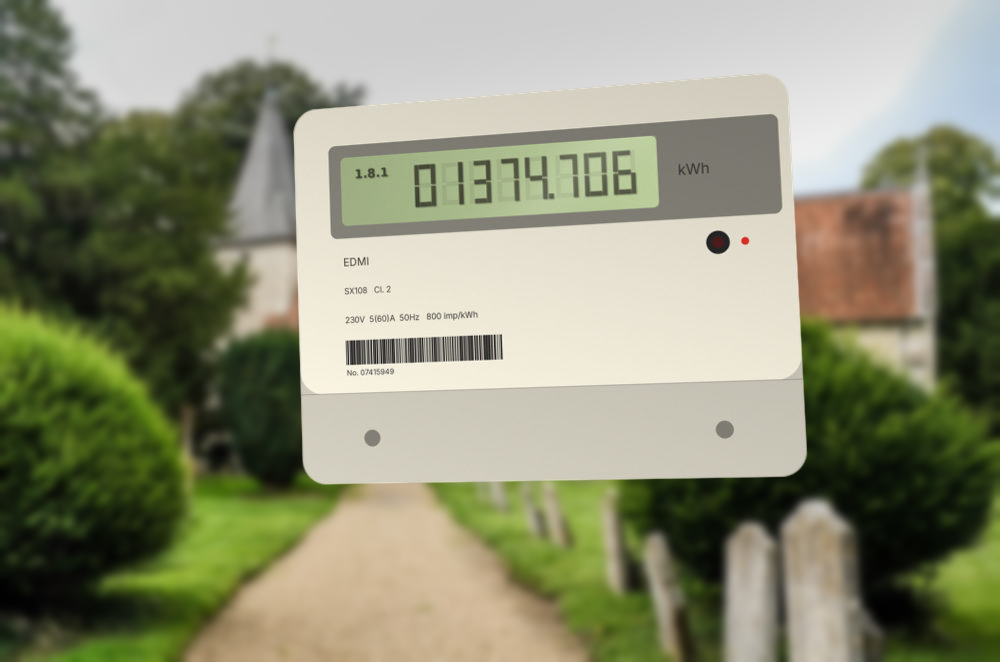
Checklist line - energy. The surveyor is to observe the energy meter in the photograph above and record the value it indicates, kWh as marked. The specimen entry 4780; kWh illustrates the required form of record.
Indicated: 1374.706; kWh
